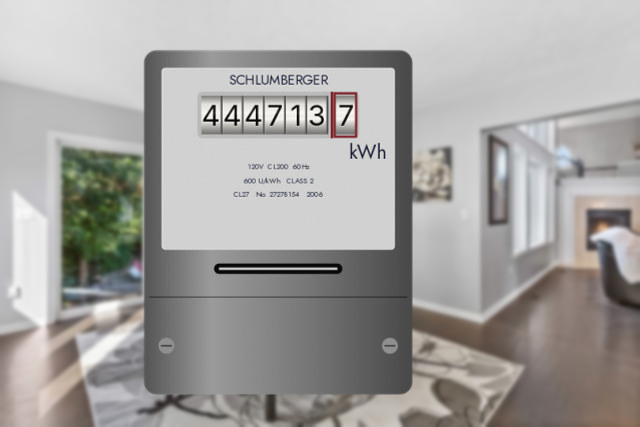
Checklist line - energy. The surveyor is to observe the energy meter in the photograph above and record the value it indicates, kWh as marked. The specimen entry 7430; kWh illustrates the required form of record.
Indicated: 444713.7; kWh
